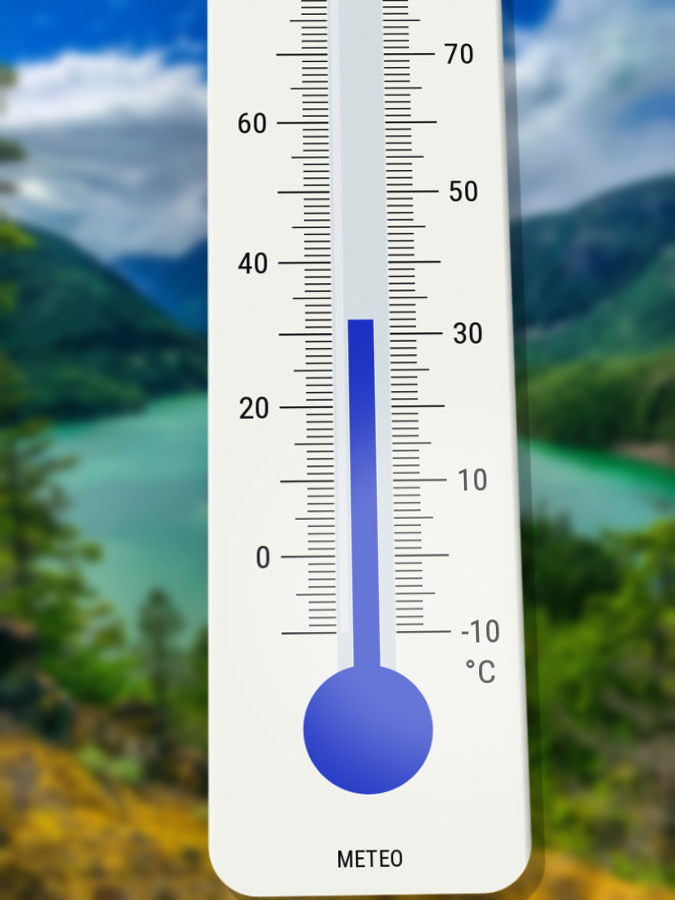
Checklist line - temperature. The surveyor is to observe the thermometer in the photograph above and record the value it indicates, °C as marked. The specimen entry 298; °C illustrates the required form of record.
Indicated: 32; °C
